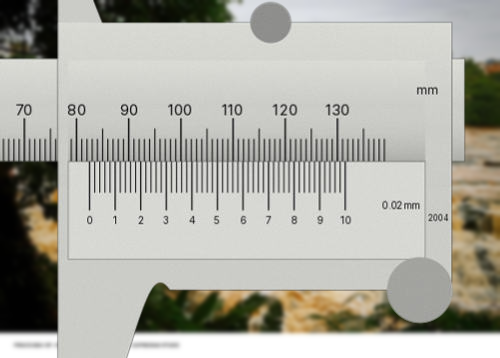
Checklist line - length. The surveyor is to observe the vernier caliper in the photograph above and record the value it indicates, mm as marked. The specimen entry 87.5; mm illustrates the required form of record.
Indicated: 82.5; mm
